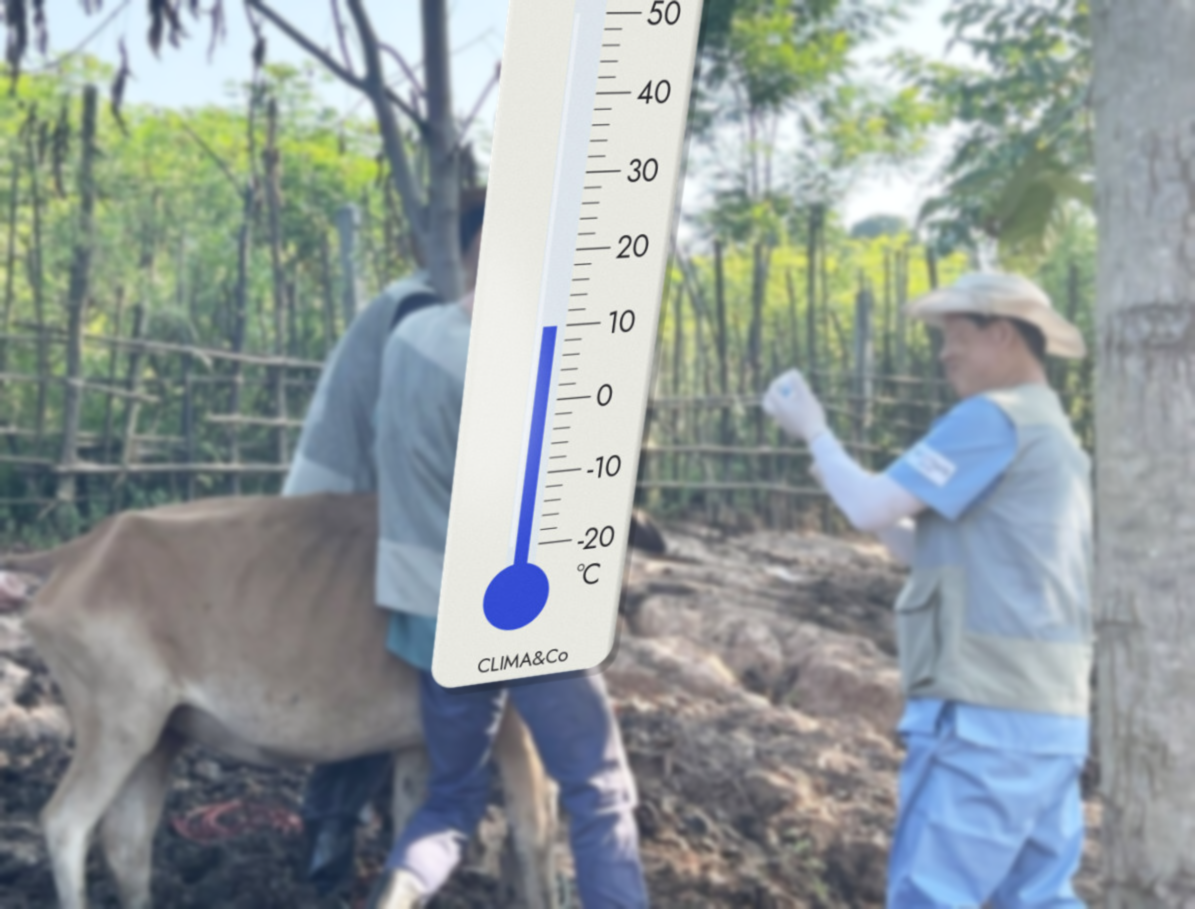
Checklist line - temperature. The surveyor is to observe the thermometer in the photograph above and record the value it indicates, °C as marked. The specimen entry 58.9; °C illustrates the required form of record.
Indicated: 10; °C
